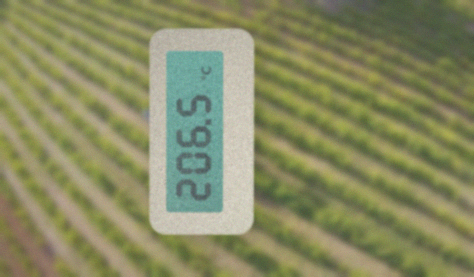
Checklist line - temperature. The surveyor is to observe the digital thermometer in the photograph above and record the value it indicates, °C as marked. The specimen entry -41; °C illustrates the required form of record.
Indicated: 206.5; °C
